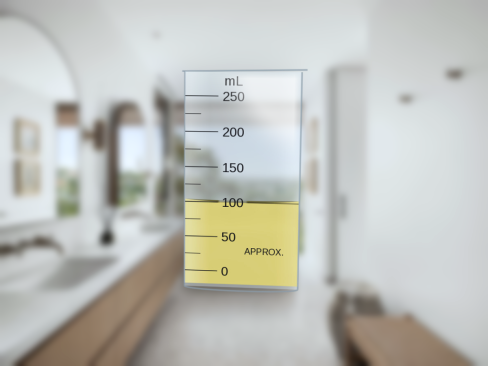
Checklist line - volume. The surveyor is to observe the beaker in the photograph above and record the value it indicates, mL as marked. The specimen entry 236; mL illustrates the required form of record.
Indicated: 100; mL
